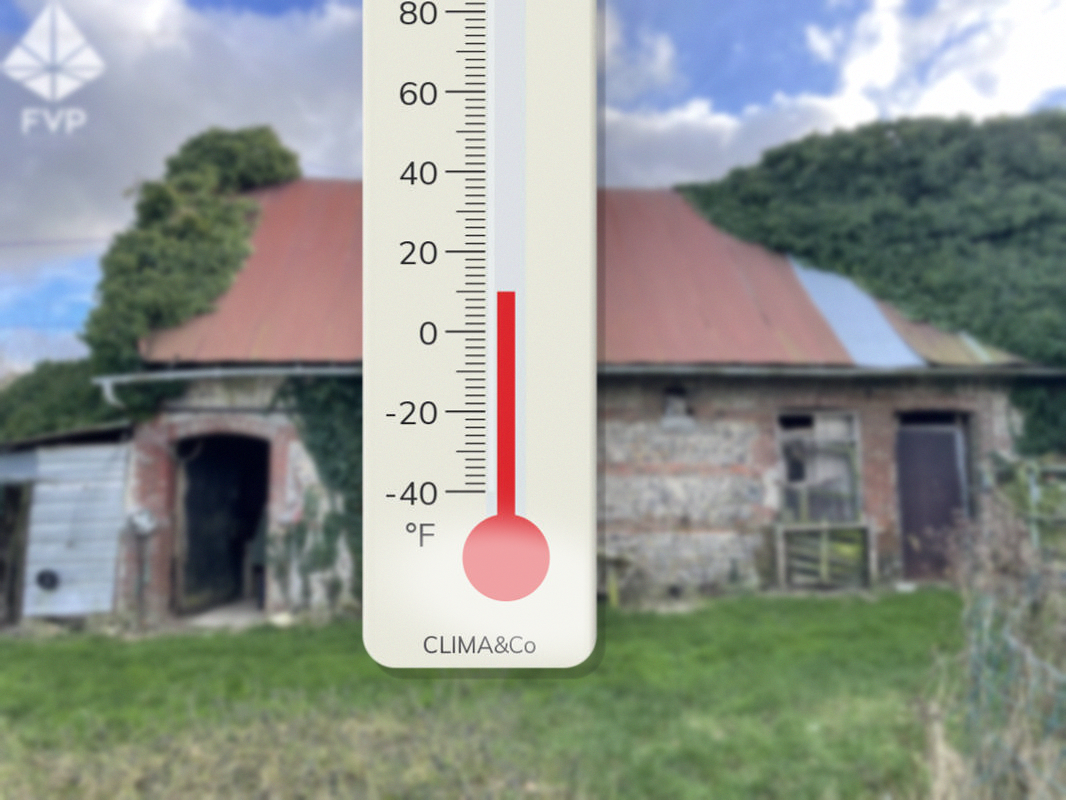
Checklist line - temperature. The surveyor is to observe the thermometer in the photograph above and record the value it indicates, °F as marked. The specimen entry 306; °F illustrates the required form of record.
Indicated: 10; °F
